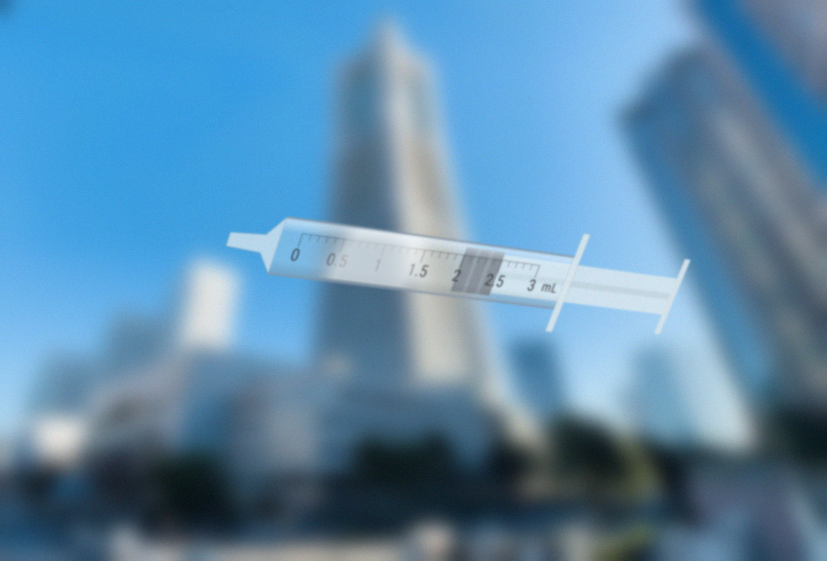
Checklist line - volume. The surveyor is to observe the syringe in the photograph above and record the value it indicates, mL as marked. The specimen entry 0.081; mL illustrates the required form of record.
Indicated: 2; mL
